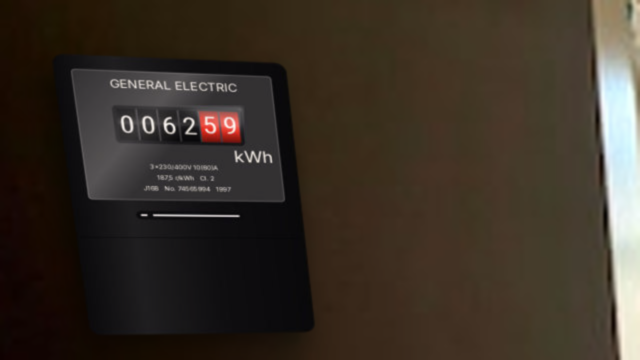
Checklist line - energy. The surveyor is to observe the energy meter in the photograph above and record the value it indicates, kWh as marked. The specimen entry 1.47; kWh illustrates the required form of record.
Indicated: 62.59; kWh
